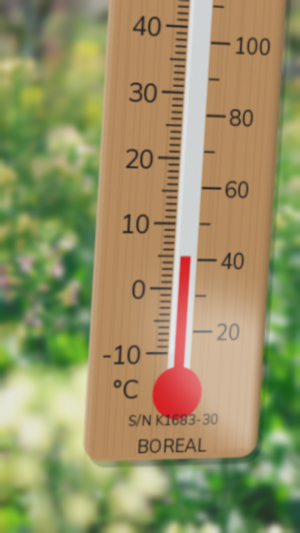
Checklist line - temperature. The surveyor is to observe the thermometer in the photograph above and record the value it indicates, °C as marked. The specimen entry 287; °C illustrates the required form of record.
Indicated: 5; °C
